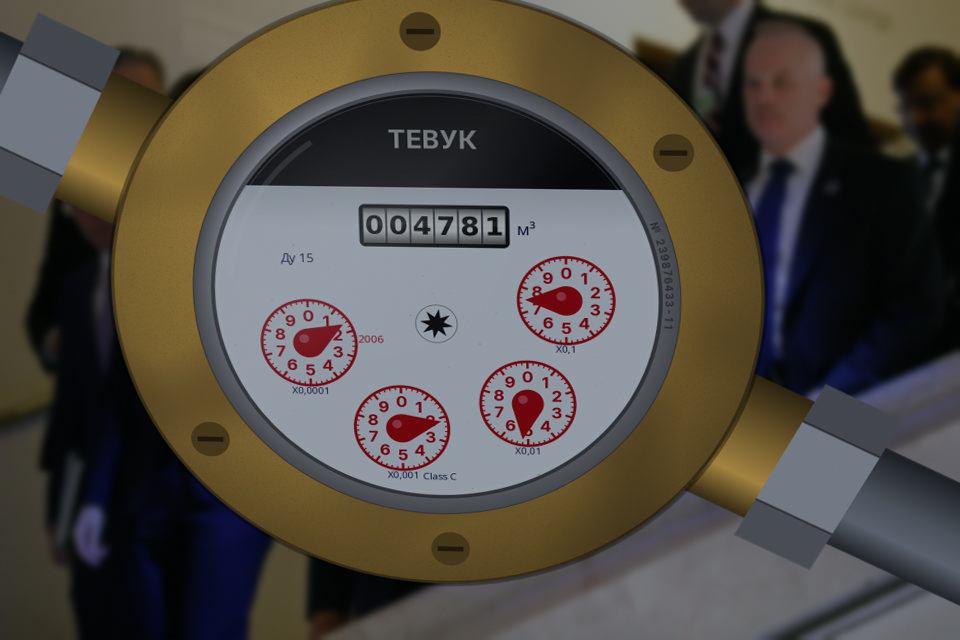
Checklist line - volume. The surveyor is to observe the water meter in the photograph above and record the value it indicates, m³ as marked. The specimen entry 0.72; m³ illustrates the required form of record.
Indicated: 4781.7521; m³
